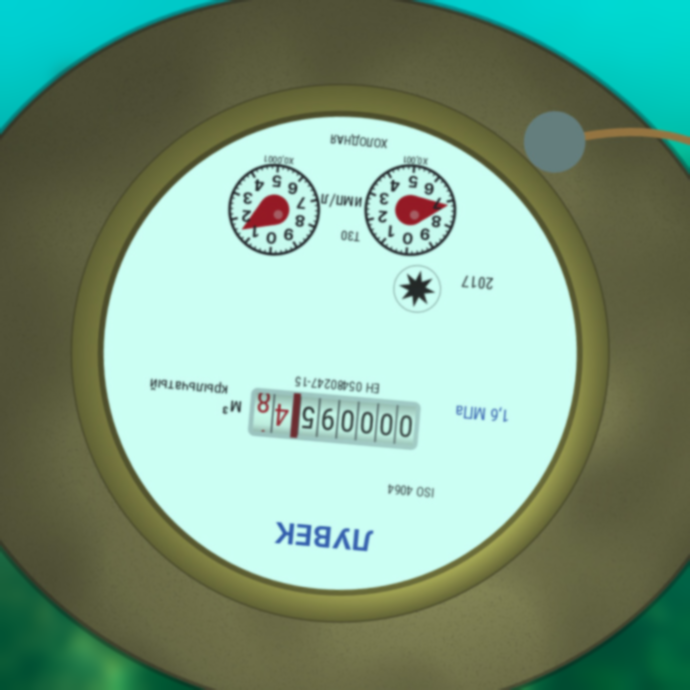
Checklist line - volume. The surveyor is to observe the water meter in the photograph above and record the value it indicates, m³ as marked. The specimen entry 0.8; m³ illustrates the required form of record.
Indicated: 95.4771; m³
